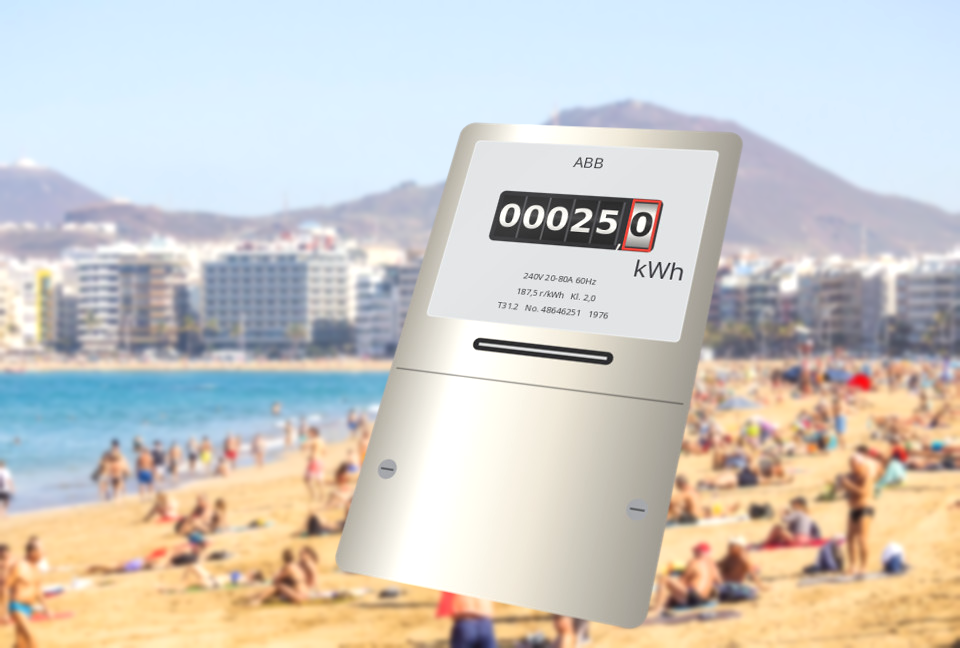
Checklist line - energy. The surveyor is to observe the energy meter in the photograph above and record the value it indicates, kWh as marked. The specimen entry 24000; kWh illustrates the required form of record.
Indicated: 25.0; kWh
